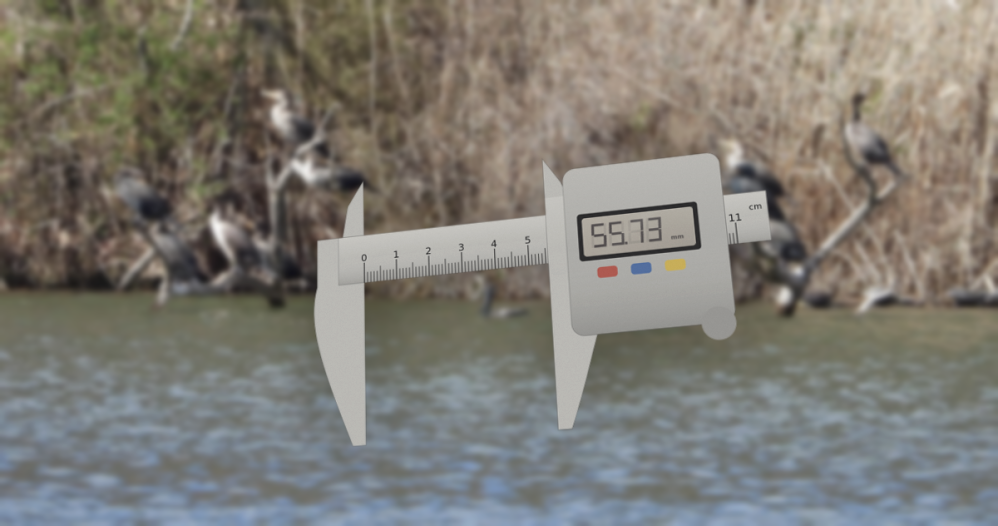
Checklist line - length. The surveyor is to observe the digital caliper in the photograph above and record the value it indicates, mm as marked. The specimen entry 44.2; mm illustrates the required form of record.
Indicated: 55.73; mm
